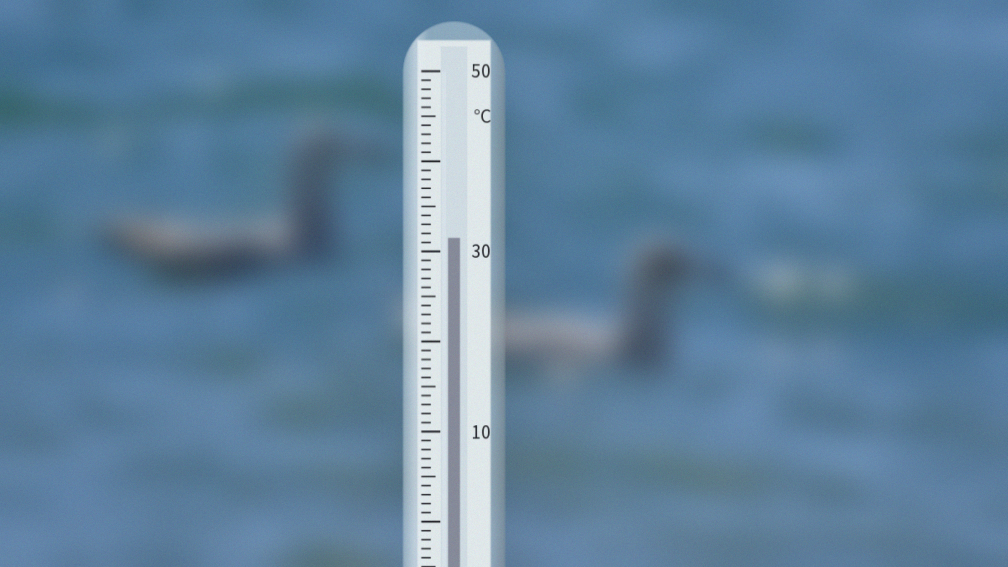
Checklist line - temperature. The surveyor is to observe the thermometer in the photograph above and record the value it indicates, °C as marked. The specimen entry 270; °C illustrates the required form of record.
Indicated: 31.5; °C
